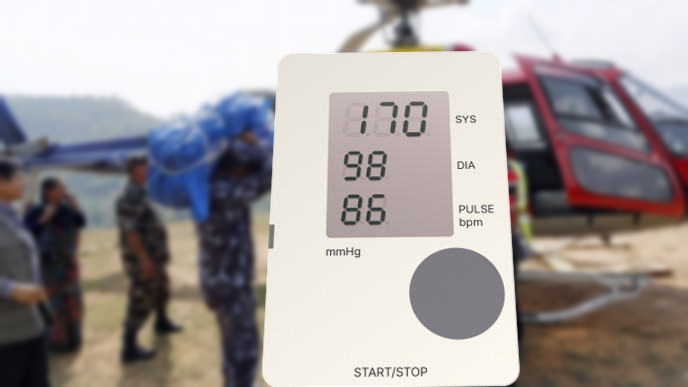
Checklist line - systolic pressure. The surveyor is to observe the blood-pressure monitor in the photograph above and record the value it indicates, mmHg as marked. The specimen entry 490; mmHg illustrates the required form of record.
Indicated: 170; mmHg
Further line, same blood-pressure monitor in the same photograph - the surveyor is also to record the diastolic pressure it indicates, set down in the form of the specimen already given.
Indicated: 98; mmHg
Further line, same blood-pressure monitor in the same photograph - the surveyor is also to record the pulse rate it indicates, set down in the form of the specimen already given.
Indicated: 86; bpm
